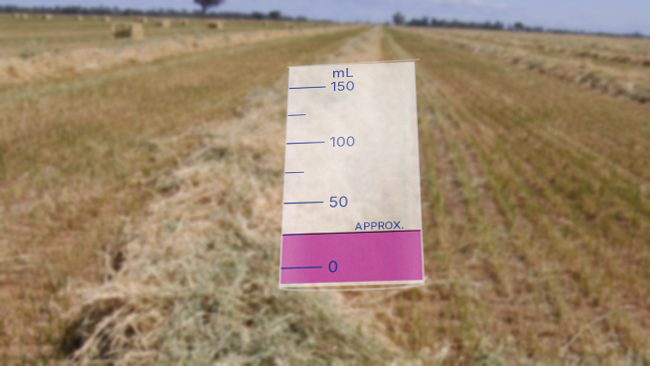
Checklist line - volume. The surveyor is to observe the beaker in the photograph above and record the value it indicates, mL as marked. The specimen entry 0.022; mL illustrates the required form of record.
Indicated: 25; mL
